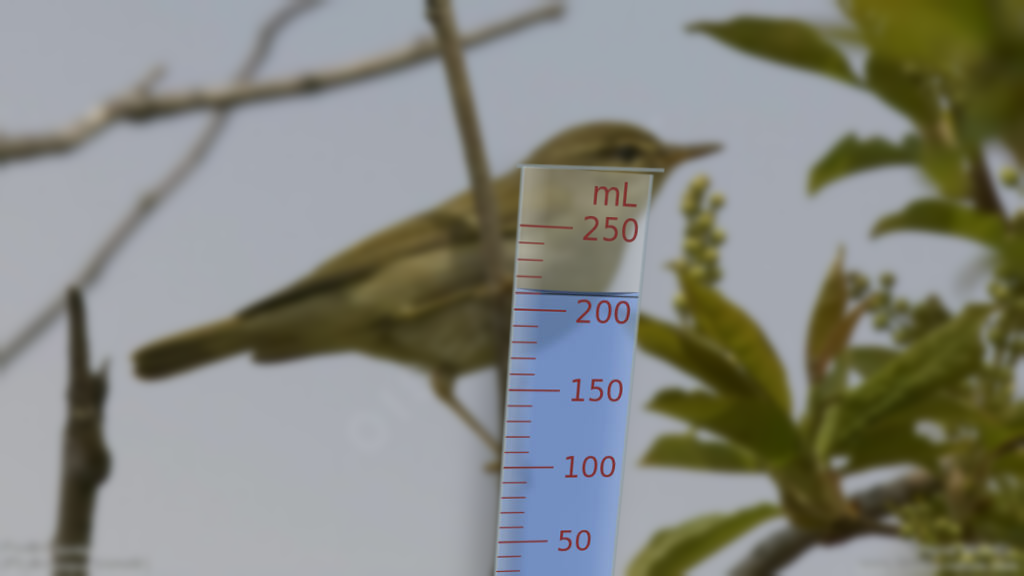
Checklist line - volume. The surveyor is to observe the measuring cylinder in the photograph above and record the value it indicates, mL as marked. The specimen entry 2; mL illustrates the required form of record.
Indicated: 210; mL
